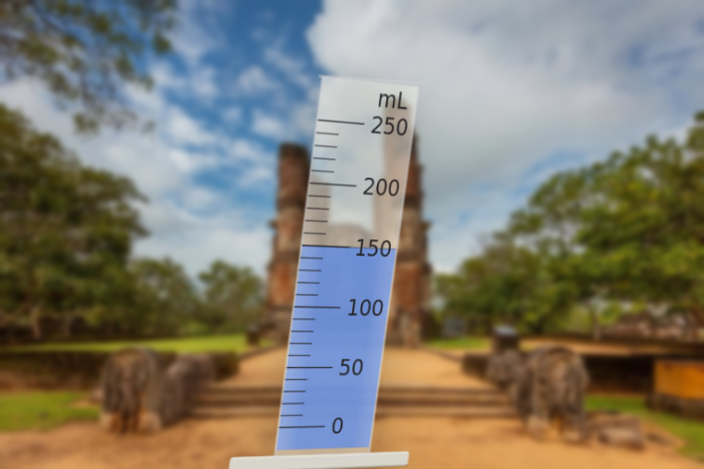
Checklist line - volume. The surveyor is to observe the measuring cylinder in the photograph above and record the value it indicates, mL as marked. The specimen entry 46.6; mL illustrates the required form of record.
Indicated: 150; mL
